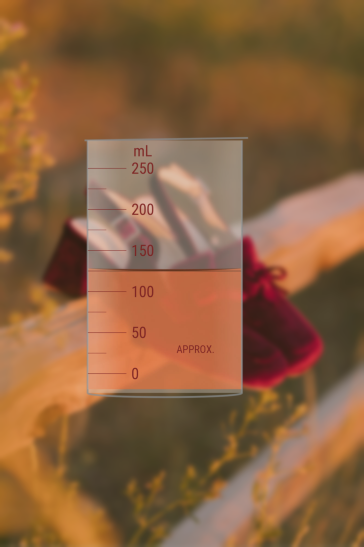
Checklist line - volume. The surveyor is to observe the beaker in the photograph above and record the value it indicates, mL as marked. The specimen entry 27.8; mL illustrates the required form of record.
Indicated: 125; mL
